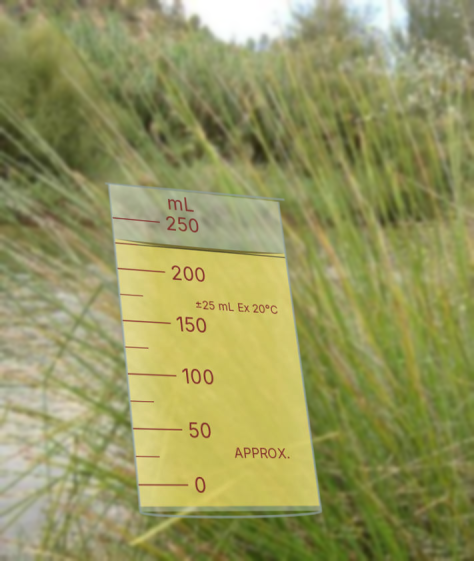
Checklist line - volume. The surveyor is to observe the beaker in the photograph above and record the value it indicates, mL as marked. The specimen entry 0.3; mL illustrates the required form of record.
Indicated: 225; mL
